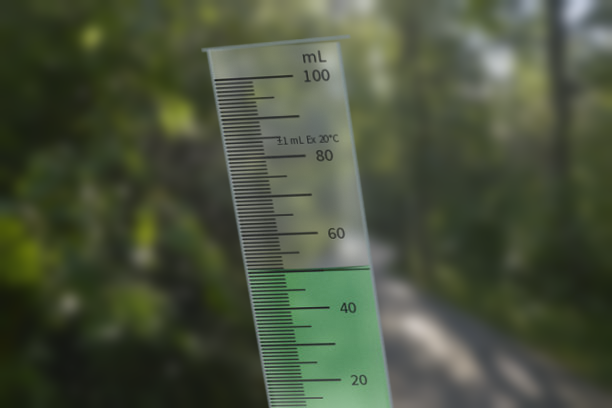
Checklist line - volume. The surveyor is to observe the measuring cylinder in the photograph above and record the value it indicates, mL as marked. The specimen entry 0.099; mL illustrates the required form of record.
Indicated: 50; mL
